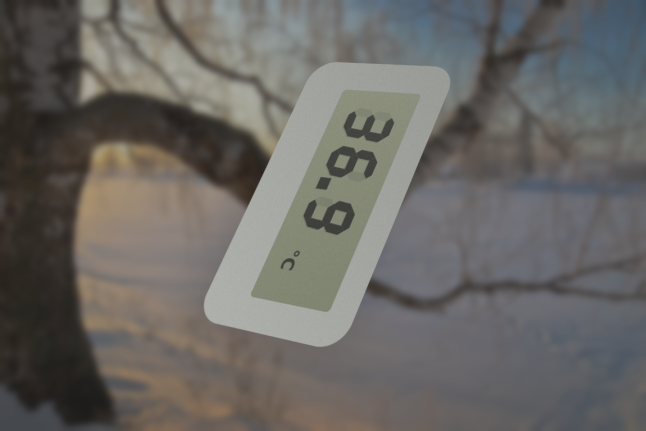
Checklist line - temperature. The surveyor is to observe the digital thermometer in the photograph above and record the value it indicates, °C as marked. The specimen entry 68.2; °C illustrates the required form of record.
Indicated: 36.9; °C
